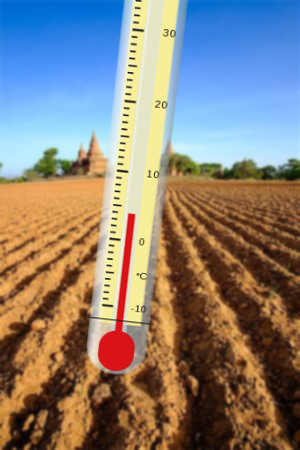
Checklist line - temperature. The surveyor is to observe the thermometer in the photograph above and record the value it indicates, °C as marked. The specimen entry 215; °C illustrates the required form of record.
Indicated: 4; °C
